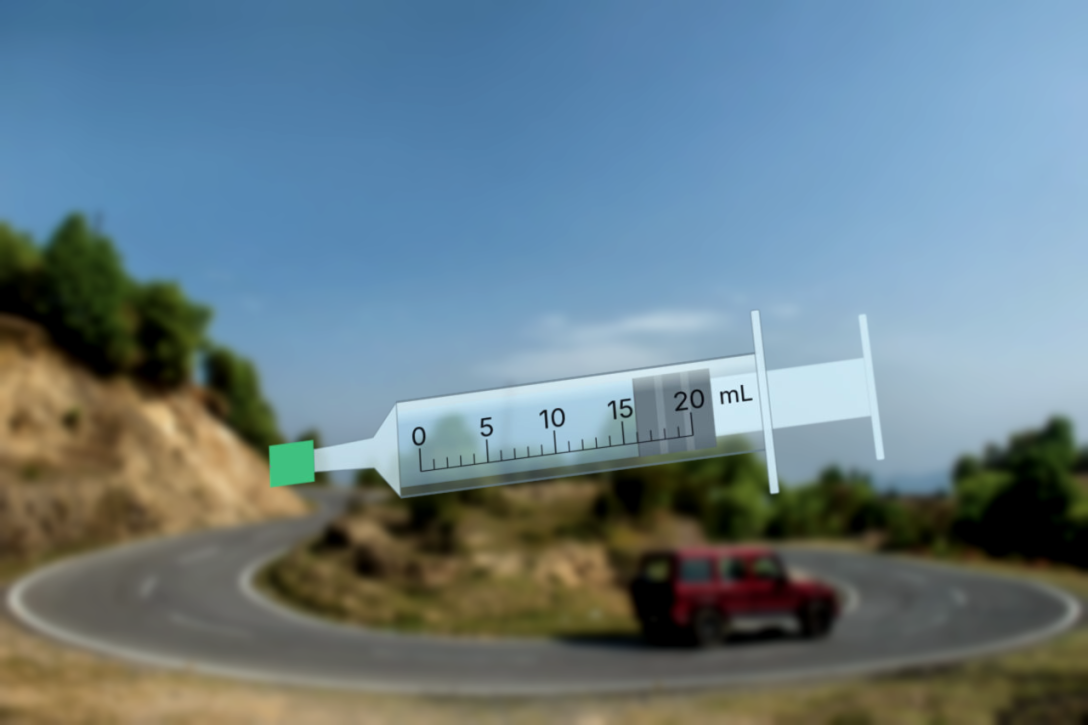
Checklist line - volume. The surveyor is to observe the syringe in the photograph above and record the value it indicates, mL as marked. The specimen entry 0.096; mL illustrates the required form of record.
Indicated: 16; mL
